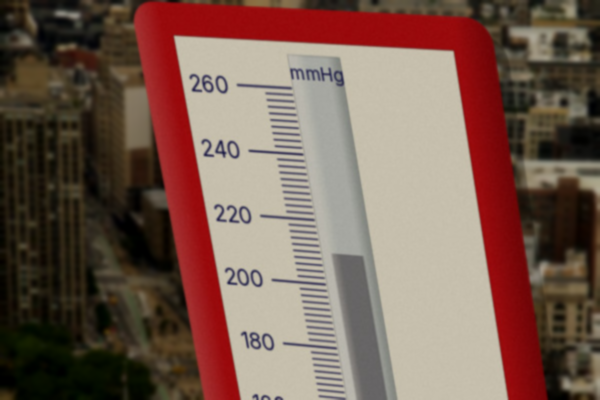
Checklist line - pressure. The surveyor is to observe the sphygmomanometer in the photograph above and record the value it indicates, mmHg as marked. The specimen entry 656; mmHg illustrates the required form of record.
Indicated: 210; mmHg
